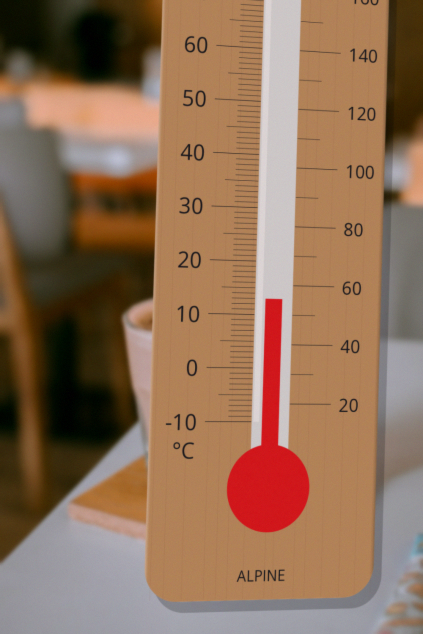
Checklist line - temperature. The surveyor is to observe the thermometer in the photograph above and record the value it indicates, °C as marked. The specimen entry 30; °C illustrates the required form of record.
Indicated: 13; °C
